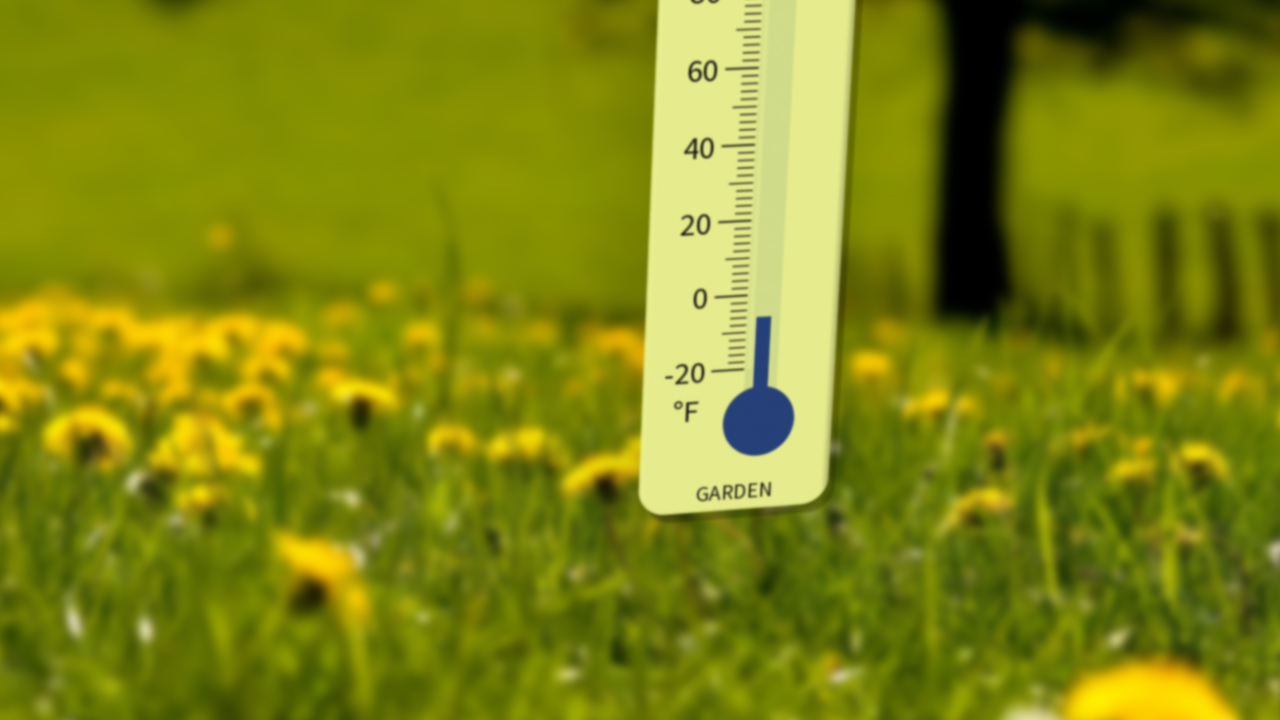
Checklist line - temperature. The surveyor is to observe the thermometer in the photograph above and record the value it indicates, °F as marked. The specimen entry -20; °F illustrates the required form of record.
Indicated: -6; °F
